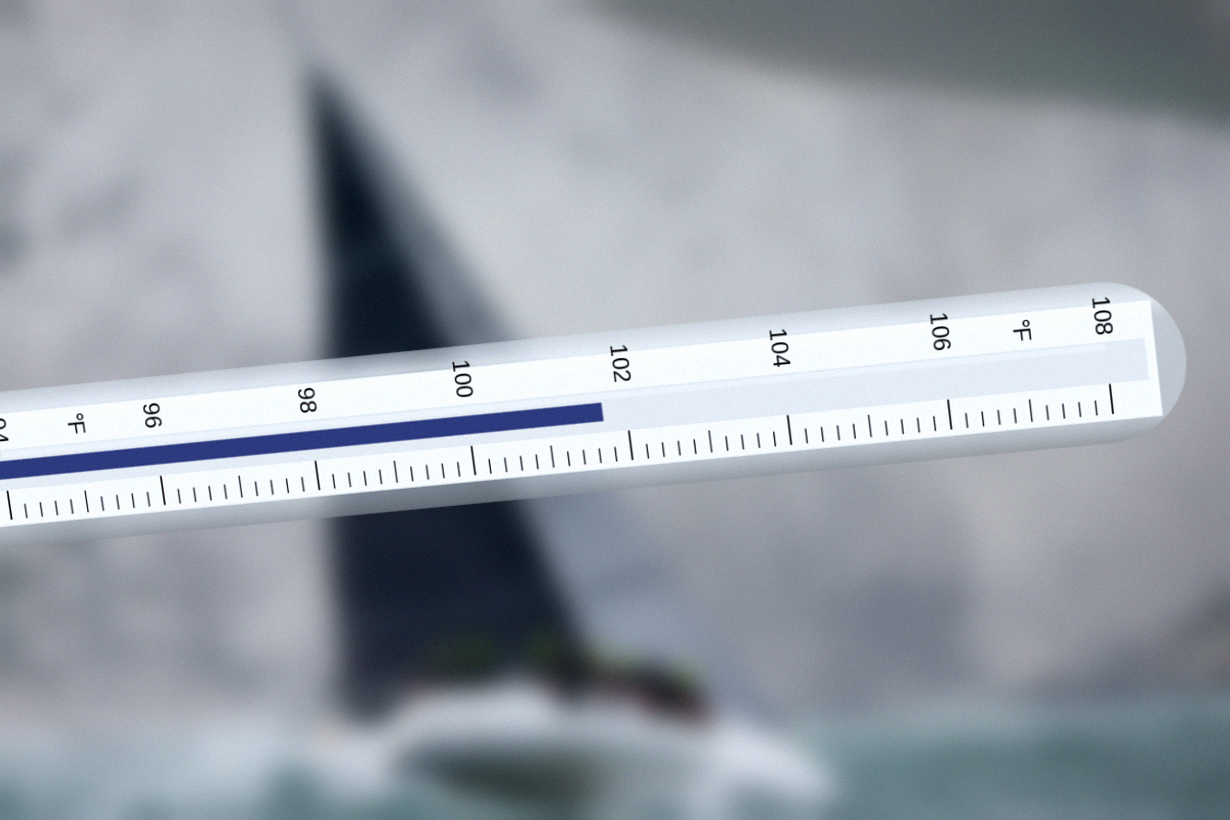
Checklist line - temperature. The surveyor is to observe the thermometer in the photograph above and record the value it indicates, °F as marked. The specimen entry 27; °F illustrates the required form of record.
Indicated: 101.7; °F
